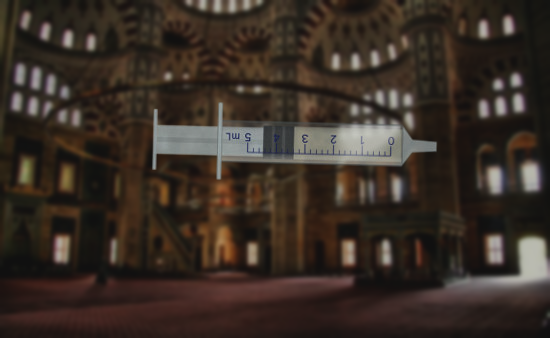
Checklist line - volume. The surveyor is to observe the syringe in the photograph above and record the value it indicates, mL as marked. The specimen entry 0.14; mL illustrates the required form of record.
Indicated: 3.4; mL
